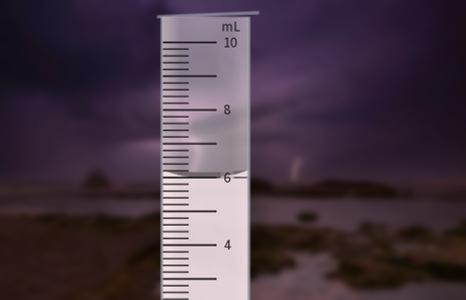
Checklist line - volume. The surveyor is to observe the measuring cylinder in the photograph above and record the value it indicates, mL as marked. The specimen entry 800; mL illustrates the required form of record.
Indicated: 6; mL
